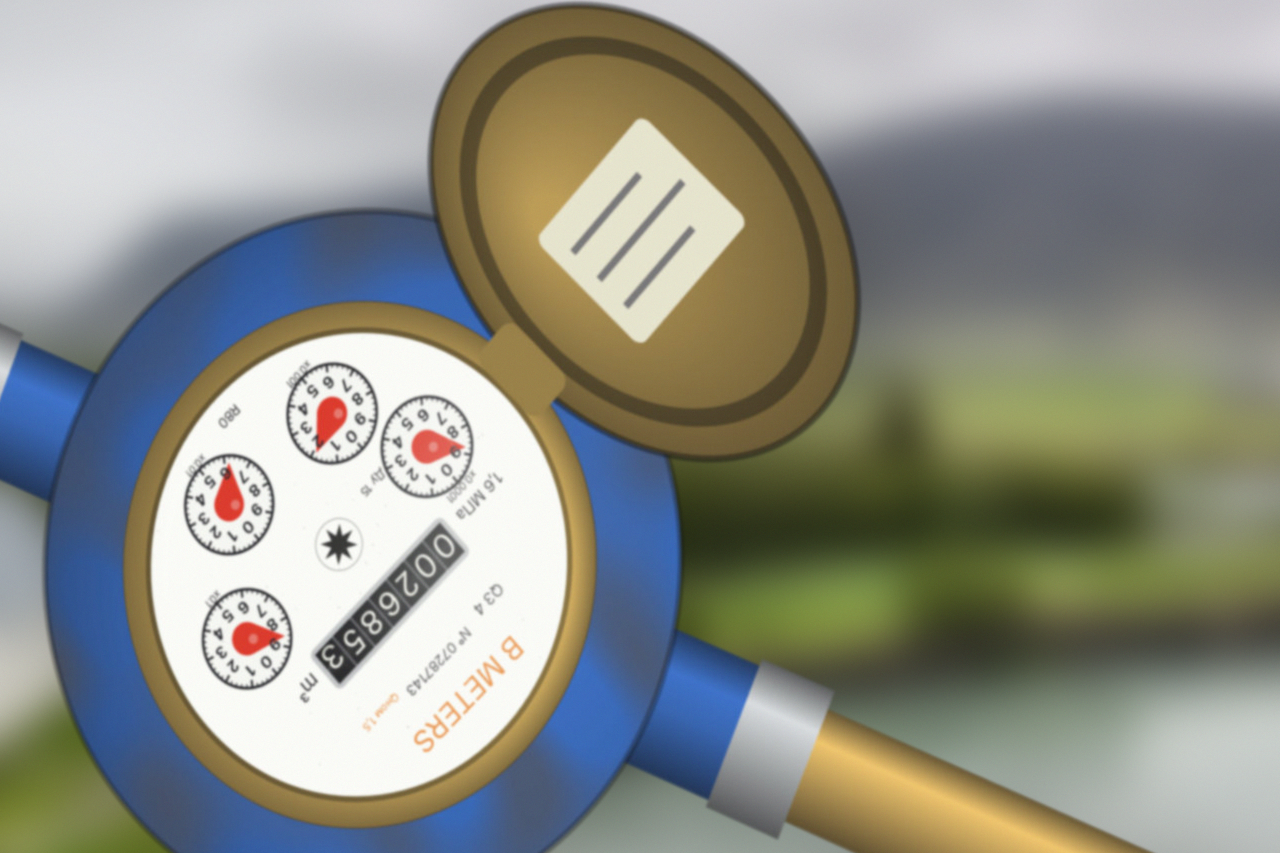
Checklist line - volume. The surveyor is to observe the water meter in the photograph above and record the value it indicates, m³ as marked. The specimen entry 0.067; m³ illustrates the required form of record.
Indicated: 26852.8618; m³
